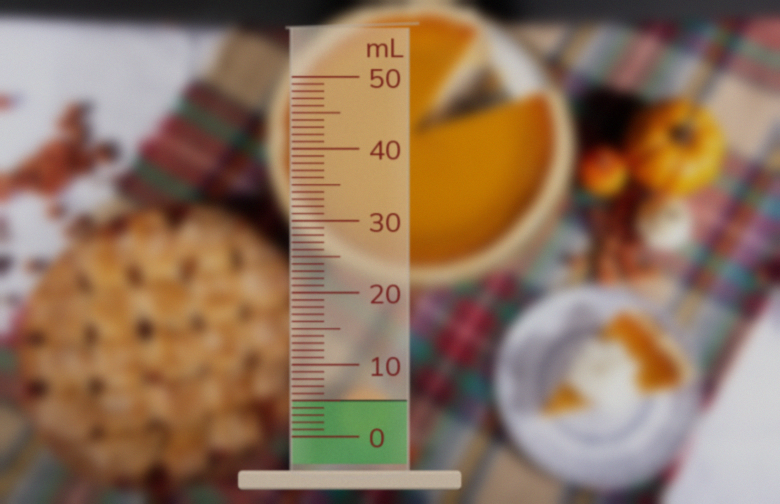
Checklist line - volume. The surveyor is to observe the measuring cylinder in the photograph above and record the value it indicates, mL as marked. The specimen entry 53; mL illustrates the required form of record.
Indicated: 5; mL
